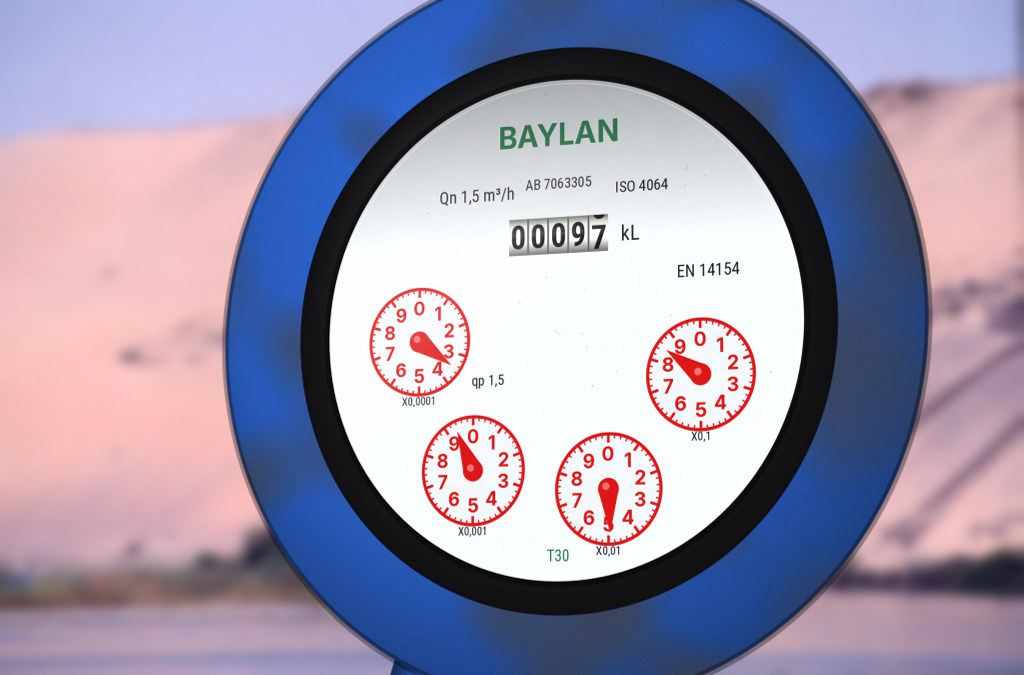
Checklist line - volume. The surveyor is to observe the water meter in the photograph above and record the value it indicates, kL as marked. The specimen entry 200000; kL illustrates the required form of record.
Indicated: 96.8493; kL
